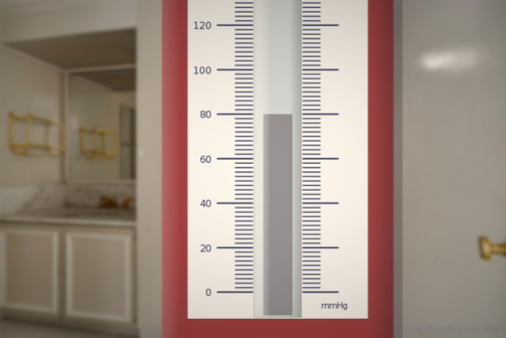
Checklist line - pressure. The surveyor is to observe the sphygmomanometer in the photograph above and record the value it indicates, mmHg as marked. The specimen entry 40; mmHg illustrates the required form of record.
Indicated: 80; mmHg
